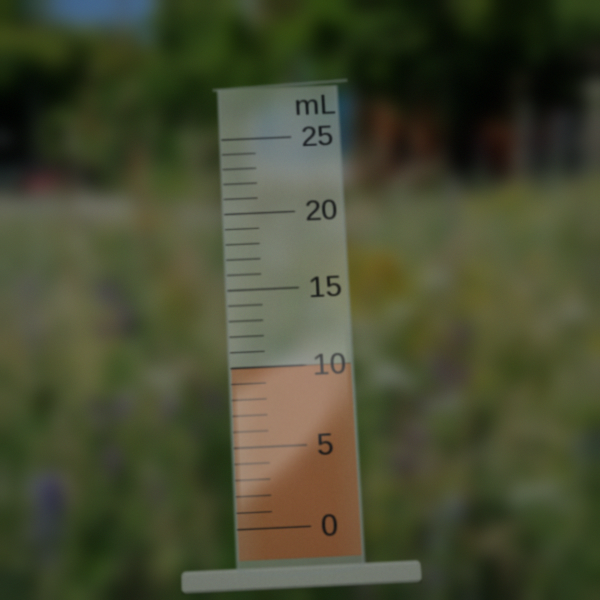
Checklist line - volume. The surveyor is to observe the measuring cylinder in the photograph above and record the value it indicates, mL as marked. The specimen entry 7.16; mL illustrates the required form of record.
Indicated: 10; mL
